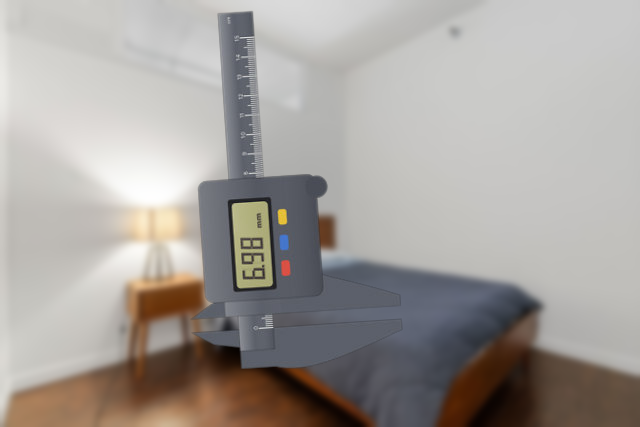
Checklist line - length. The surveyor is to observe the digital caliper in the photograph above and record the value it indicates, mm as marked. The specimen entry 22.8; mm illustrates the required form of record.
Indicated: 6.98; mm
